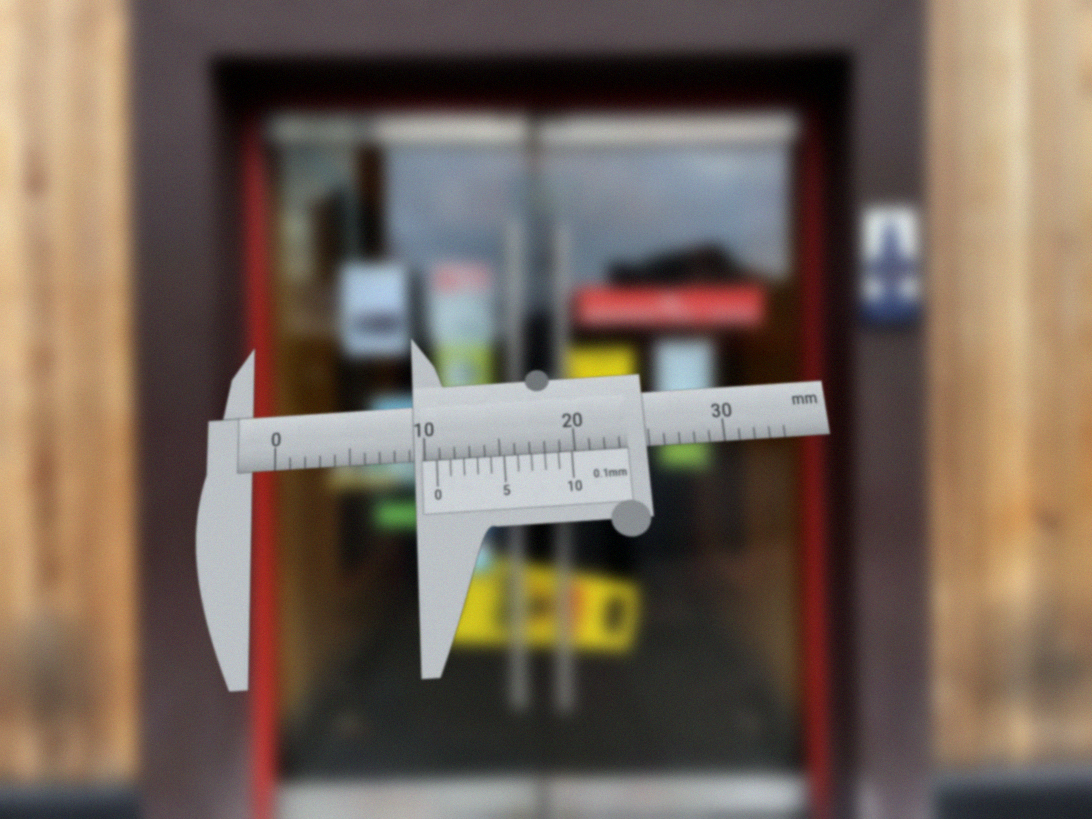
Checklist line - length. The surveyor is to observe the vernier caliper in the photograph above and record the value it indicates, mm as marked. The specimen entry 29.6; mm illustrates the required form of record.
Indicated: 10.8; mm
